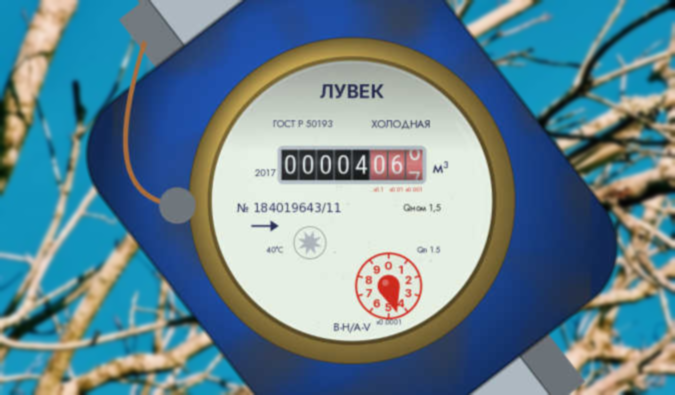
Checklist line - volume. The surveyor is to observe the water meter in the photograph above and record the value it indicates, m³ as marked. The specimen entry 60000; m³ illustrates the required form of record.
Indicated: 4.0664; m³
